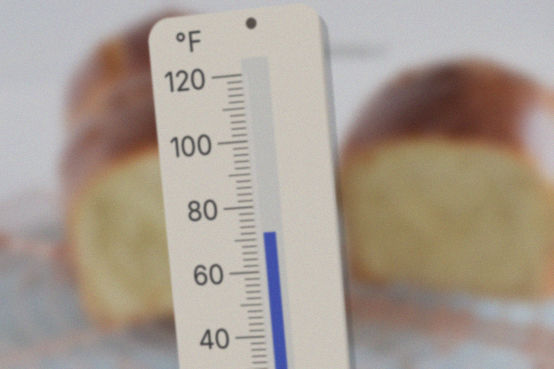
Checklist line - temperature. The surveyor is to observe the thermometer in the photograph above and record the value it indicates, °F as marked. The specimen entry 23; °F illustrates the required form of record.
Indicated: 72; °F
